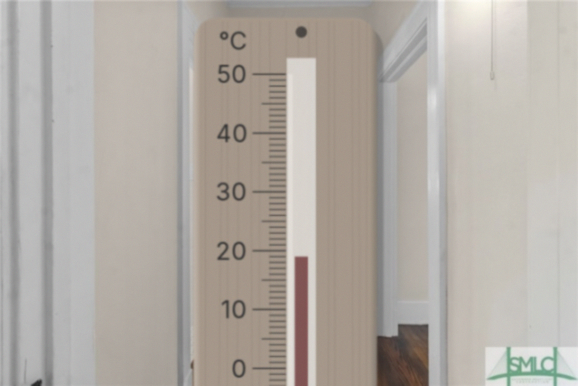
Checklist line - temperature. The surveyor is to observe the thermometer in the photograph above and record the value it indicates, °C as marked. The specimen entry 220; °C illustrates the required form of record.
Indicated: 19; °C
